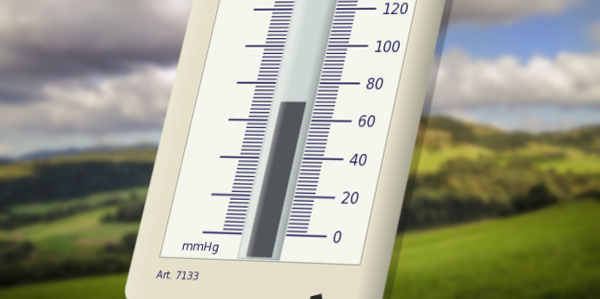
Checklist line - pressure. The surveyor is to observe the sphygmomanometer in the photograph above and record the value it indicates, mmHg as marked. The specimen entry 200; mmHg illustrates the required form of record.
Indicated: 70; mmHg
